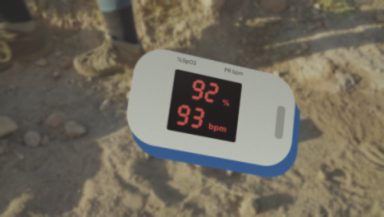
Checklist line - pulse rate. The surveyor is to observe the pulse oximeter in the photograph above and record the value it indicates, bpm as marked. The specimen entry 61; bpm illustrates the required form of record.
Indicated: 93; bpm
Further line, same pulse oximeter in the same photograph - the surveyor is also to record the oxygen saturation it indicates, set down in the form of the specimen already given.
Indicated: 92; %
